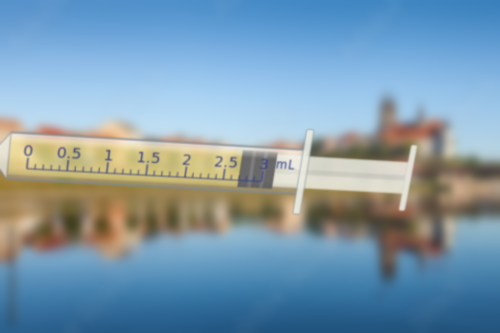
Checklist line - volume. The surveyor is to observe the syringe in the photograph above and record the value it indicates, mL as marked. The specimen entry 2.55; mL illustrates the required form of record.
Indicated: 2.7; mL
